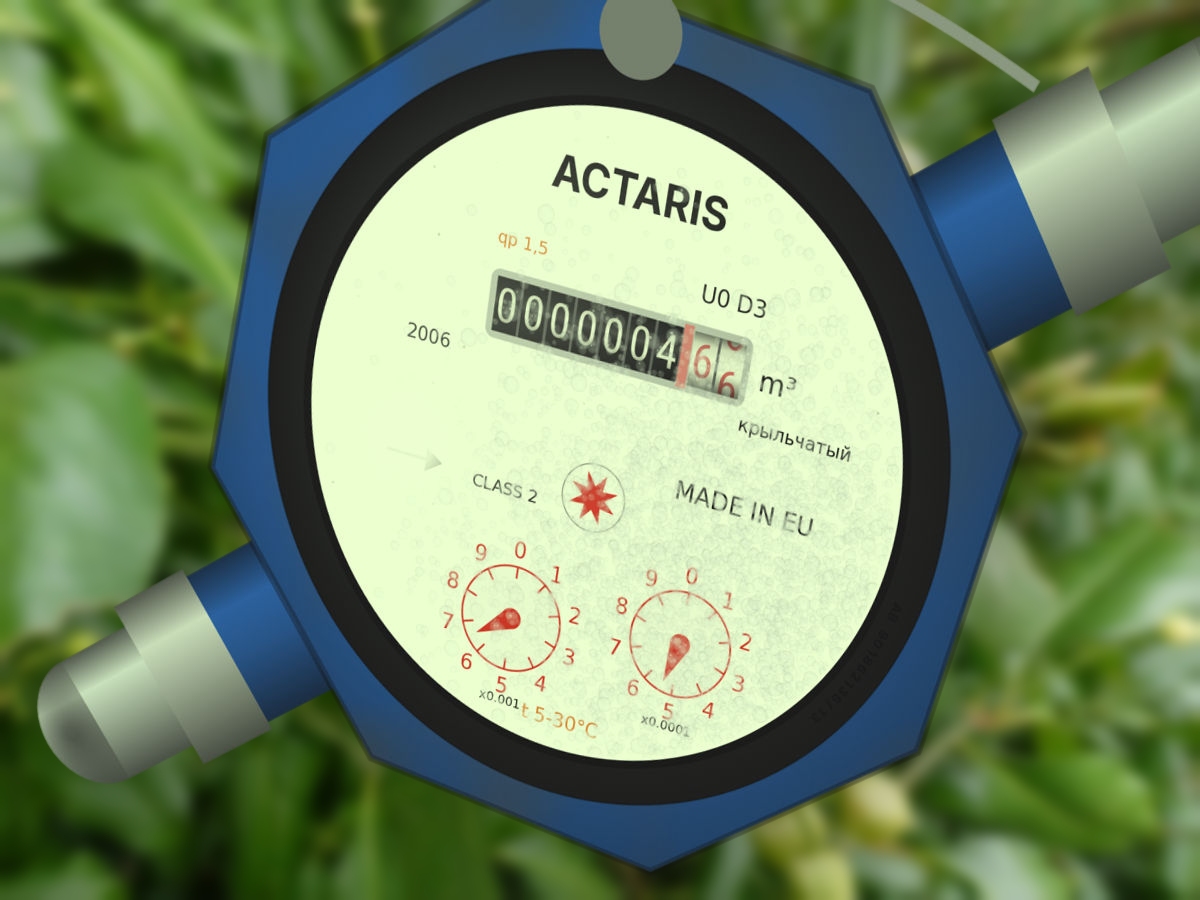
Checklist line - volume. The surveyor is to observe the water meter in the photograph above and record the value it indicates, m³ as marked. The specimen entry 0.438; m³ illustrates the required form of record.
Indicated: 4.6565; m³
